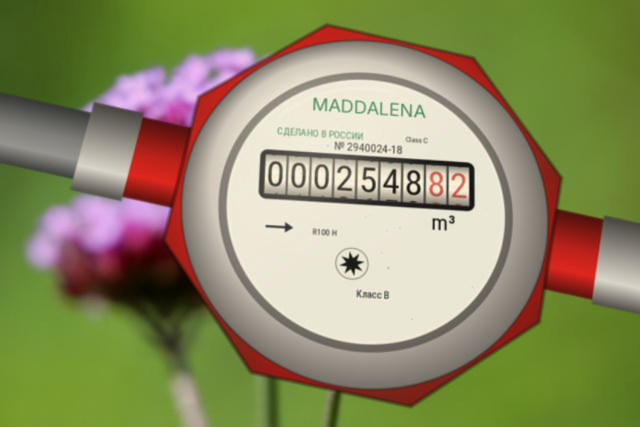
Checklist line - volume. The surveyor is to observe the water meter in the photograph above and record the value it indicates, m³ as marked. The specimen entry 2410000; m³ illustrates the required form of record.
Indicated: 2548.82; m³
